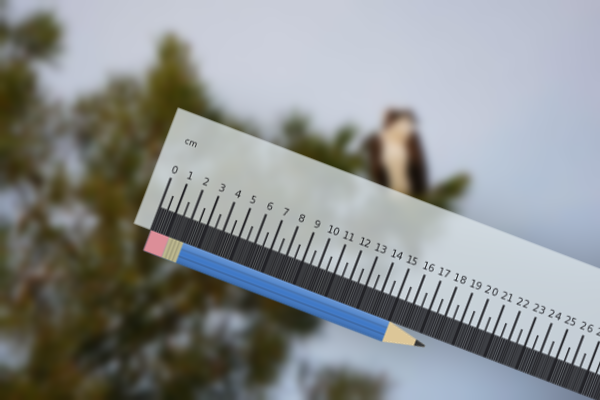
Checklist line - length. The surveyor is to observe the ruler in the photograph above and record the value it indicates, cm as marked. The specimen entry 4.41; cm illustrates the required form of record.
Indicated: 17.5; cm
